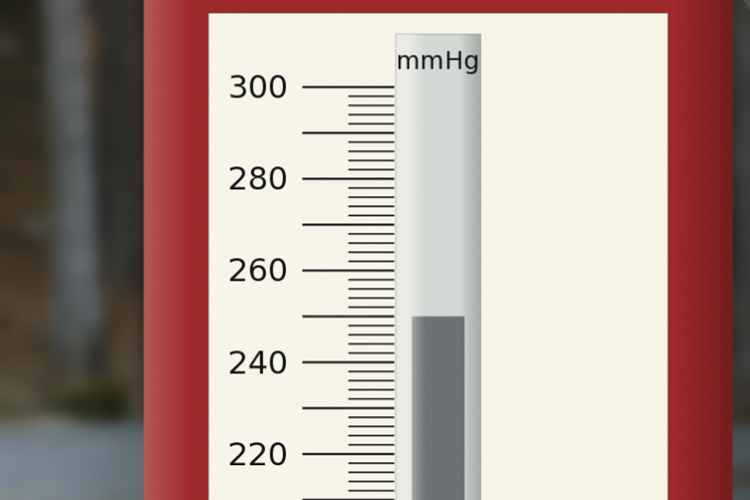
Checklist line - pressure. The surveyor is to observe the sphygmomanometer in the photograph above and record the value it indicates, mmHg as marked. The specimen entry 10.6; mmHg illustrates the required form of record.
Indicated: 250; mmHg
